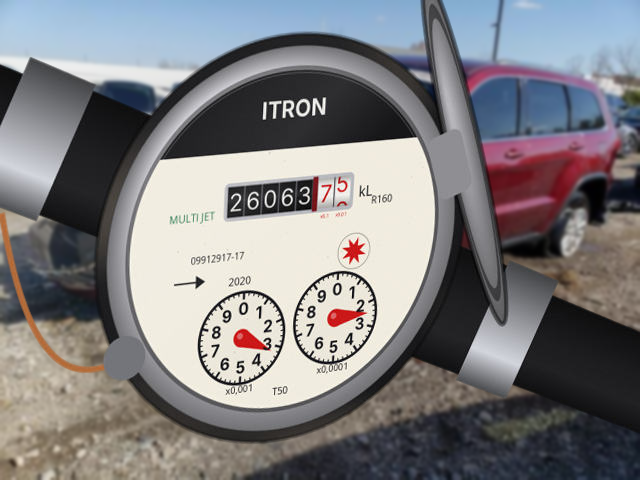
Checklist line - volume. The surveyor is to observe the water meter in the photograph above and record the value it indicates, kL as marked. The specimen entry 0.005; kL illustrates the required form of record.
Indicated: 26063.7532; kL
